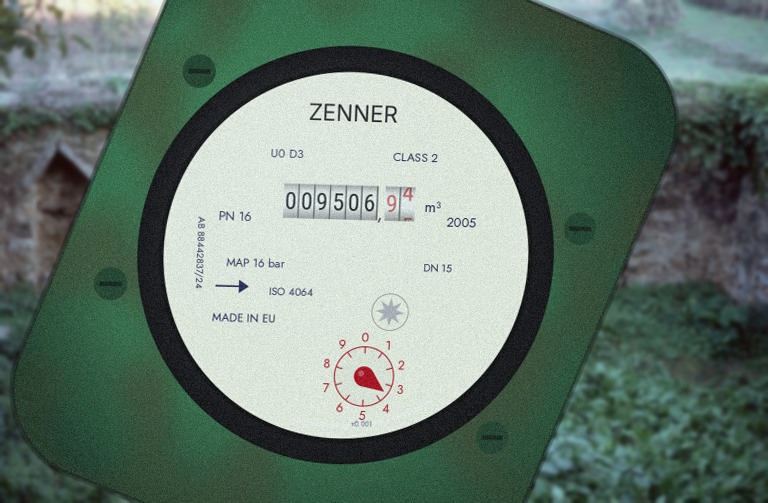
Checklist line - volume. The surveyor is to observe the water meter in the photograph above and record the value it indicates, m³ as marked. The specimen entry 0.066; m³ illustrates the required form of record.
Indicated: 9506.943; m³
